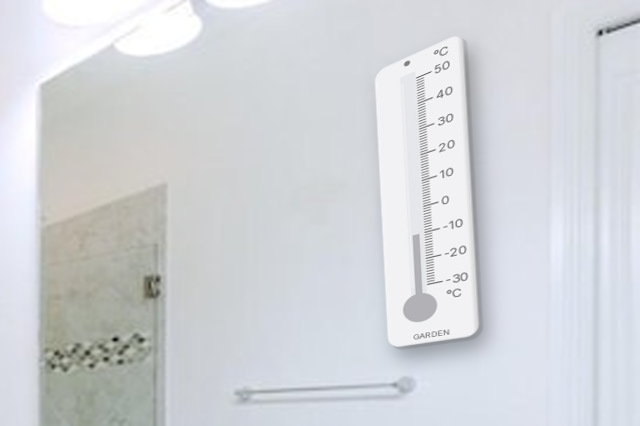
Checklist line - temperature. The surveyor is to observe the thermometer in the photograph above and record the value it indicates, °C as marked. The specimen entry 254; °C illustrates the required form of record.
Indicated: -10; °C
